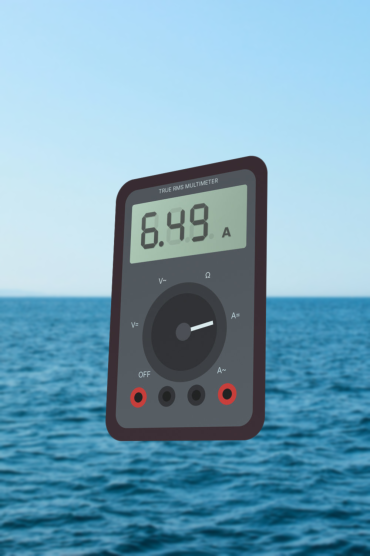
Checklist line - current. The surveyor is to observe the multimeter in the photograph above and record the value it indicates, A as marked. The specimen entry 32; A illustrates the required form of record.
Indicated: 6.49; A
